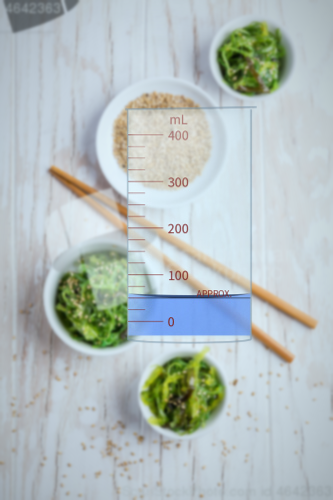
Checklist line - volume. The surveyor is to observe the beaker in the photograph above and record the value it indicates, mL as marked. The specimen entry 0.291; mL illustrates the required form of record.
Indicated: 50; mL
